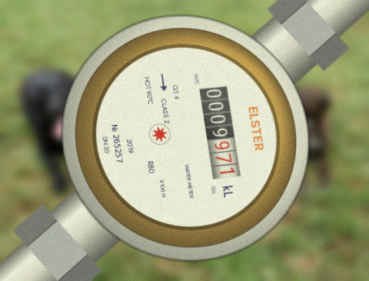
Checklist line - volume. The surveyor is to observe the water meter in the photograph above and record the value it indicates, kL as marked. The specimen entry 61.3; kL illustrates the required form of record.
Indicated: 9.971; kL
